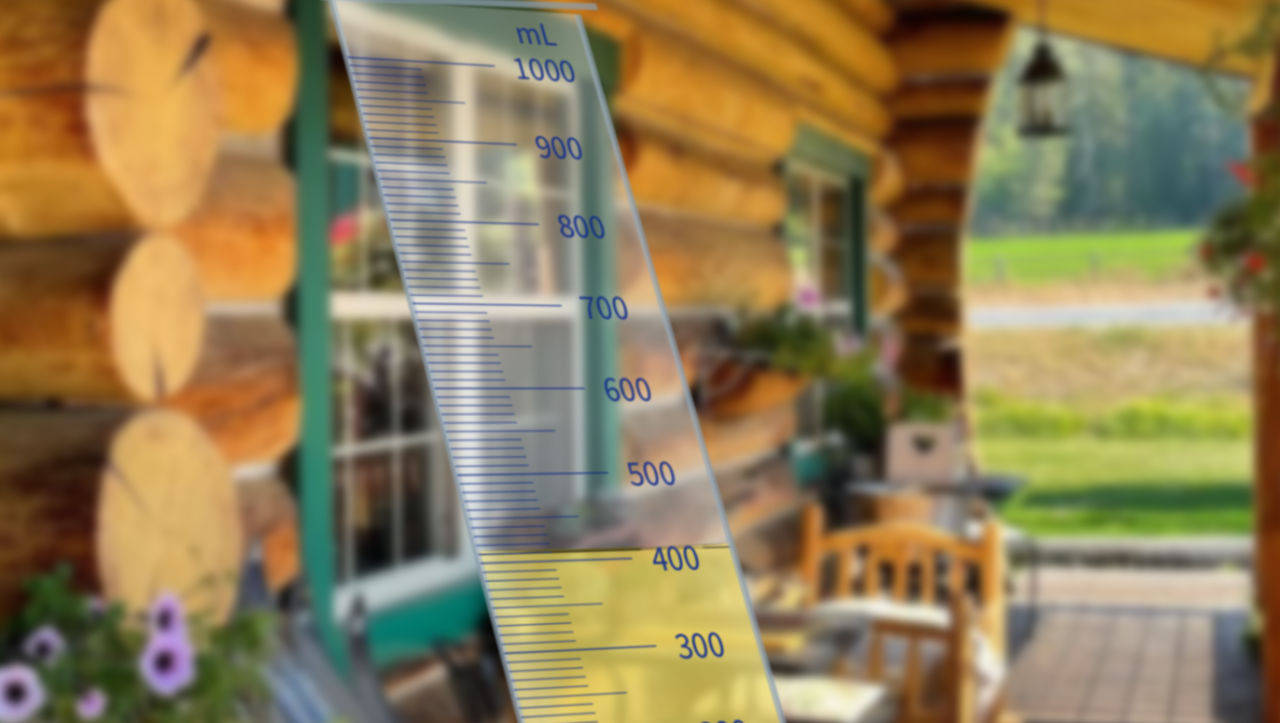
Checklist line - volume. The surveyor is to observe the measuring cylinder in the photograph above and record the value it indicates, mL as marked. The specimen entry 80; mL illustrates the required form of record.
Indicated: 410; mL
